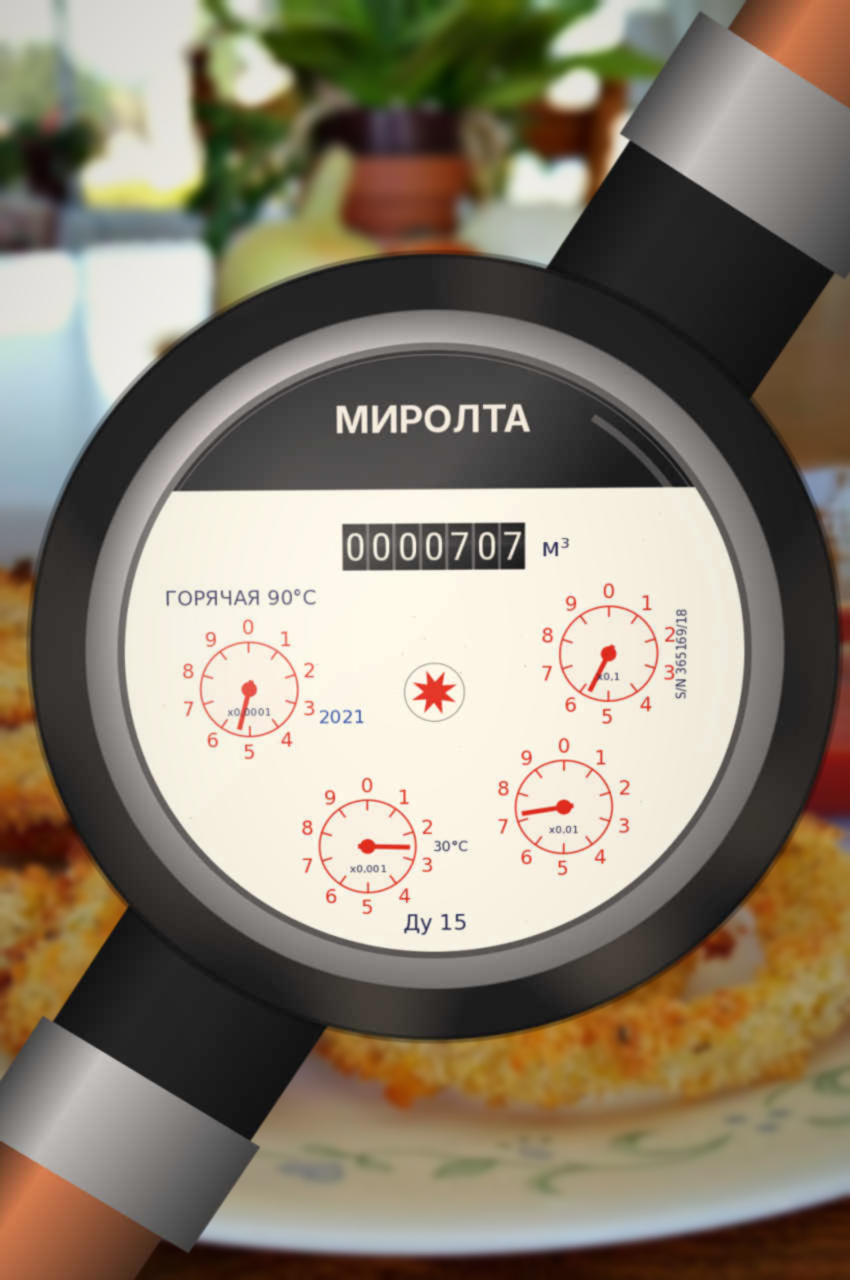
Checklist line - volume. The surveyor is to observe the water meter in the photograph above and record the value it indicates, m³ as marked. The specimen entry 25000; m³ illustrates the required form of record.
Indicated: 707.5725; m³
